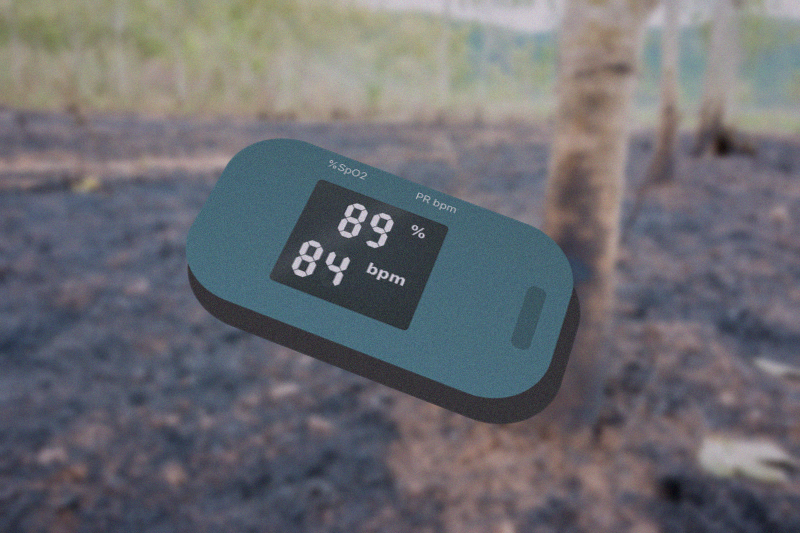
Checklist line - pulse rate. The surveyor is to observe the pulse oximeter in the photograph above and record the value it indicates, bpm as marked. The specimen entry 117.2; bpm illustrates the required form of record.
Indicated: 84; bpm
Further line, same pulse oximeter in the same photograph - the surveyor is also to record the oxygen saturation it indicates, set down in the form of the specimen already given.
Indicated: 89; %
